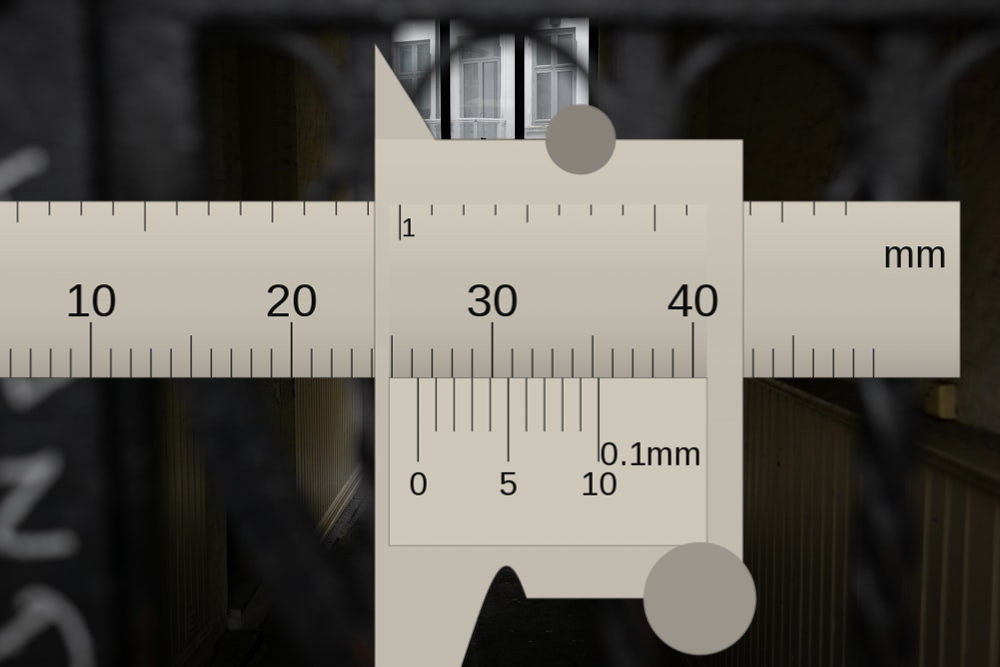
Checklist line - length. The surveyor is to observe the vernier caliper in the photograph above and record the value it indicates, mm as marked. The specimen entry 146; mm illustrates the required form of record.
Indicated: 26.3; mm
